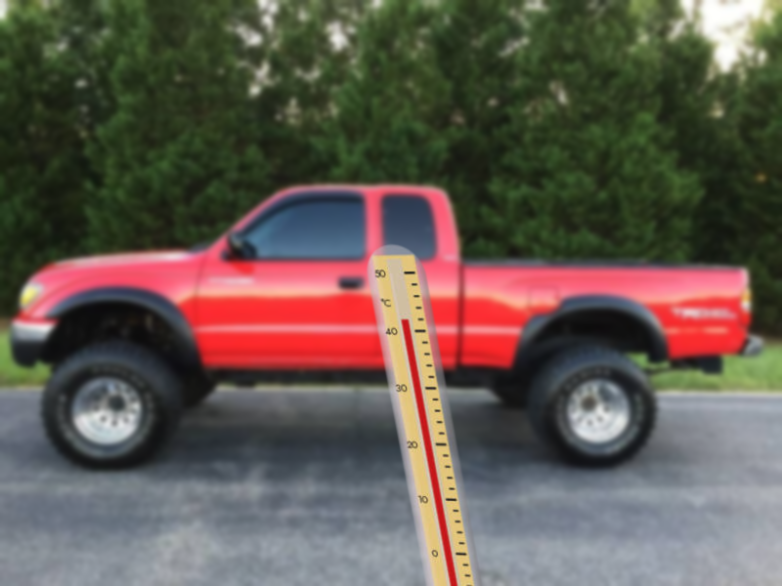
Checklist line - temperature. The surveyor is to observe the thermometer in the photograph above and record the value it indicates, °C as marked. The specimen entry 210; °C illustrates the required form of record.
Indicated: 42; °C
